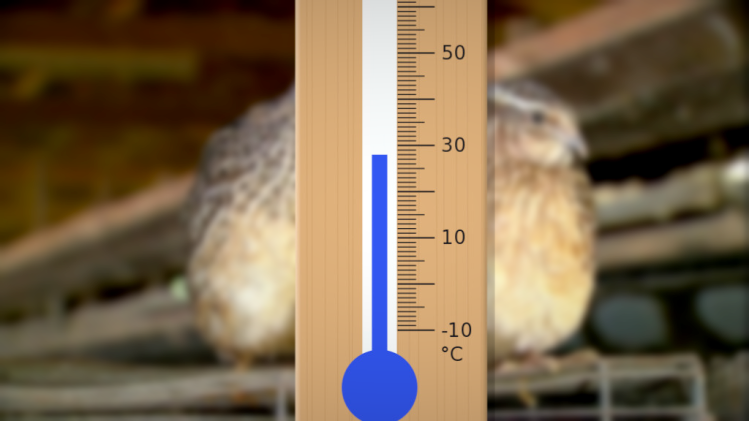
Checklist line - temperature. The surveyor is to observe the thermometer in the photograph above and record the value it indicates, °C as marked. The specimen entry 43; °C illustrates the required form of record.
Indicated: 28; °C
